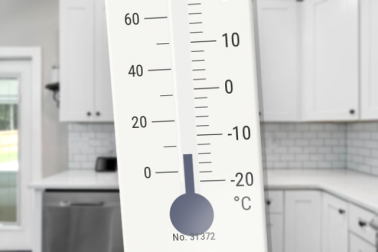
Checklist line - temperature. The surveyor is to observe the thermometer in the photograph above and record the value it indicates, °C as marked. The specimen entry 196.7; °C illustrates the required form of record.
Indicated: -14; °C
